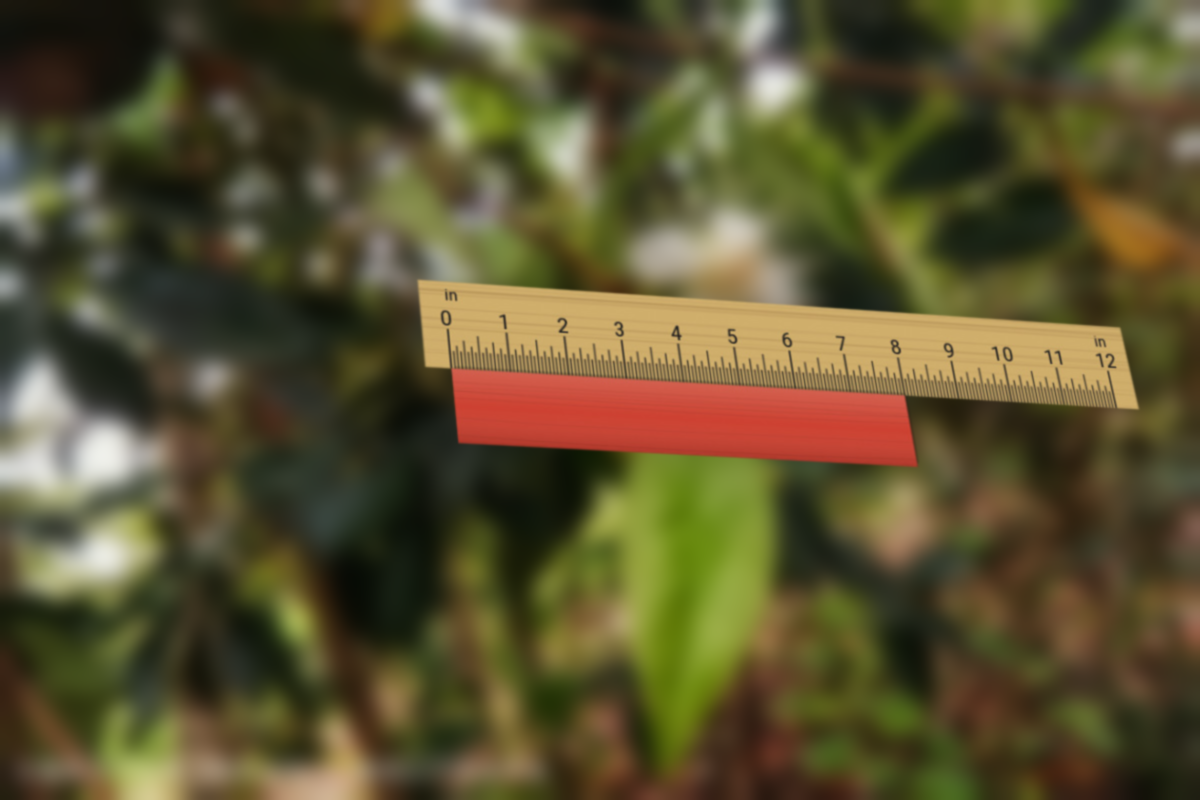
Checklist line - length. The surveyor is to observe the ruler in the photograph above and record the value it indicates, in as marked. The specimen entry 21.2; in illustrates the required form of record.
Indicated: 8; in
